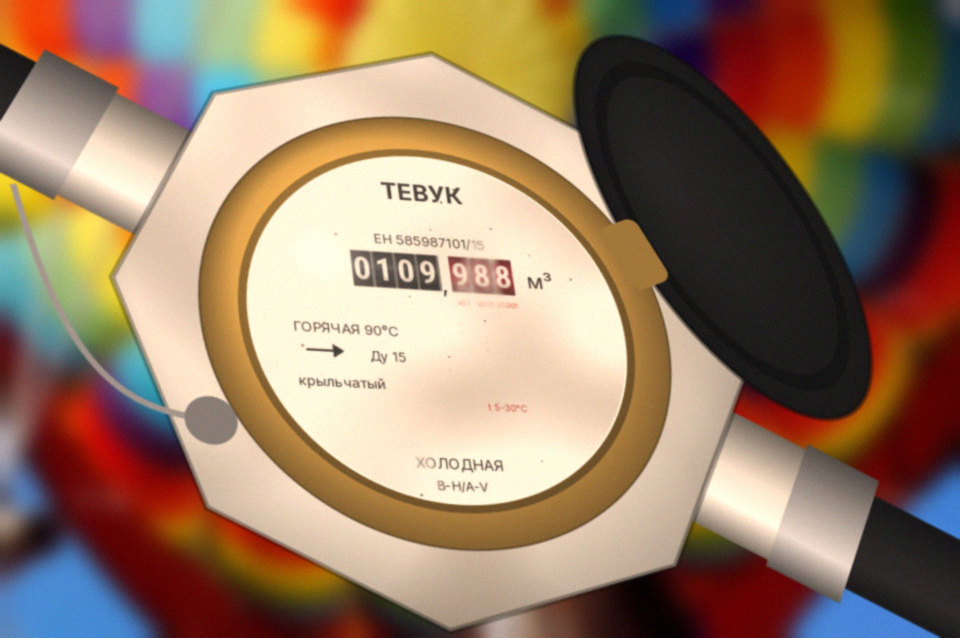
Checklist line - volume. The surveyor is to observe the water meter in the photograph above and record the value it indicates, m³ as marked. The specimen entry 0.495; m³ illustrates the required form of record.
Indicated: 109.988; m³
